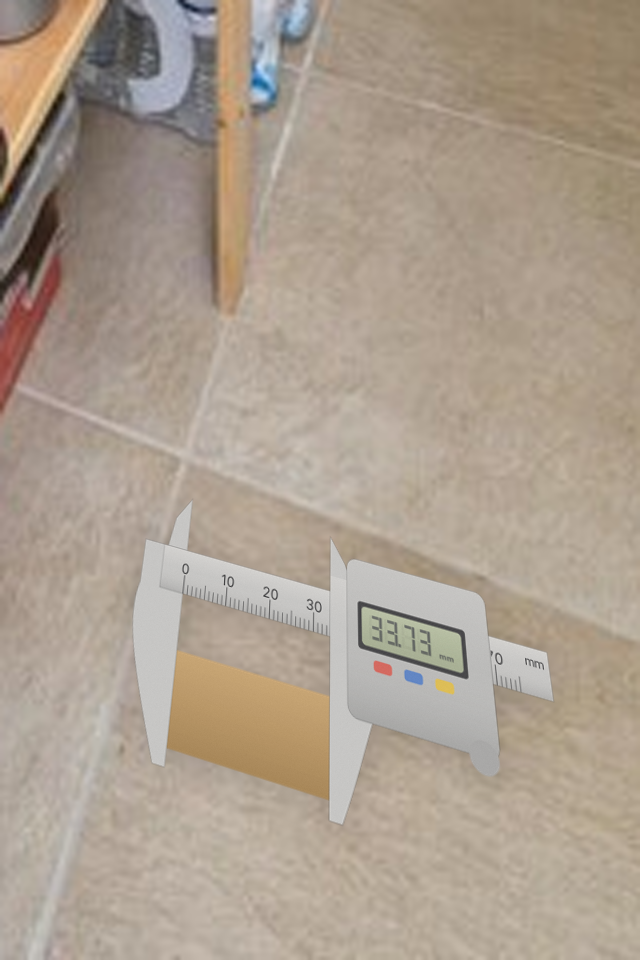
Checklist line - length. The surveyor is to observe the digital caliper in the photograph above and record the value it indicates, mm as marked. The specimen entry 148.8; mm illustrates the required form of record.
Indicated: 33.73; mm
